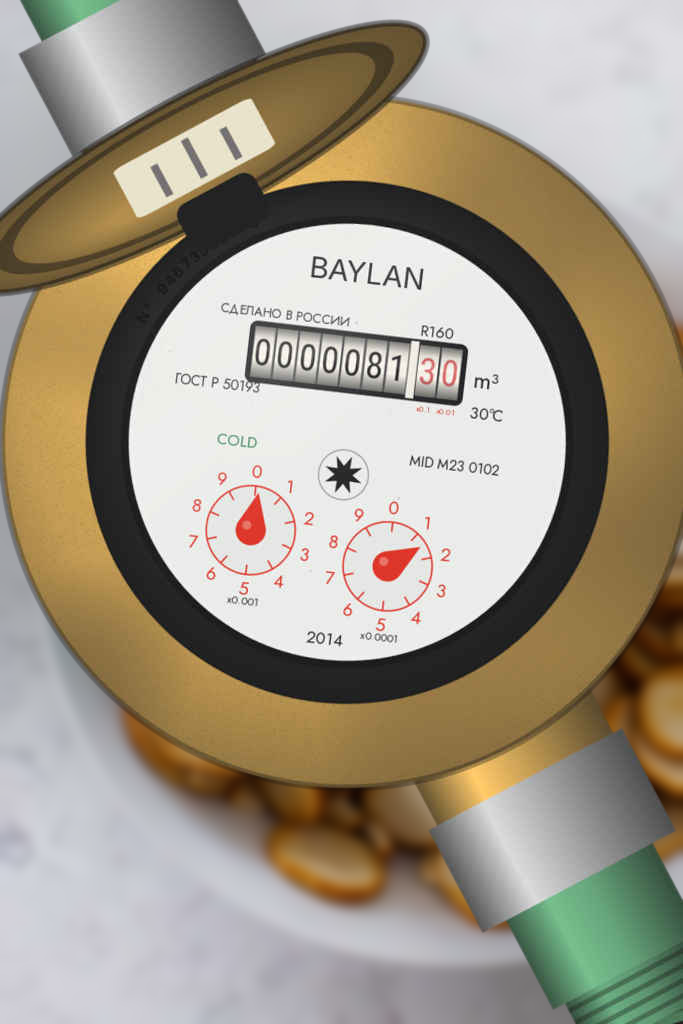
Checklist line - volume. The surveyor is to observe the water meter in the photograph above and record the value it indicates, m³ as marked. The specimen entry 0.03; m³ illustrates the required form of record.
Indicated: 81.3001; m³
